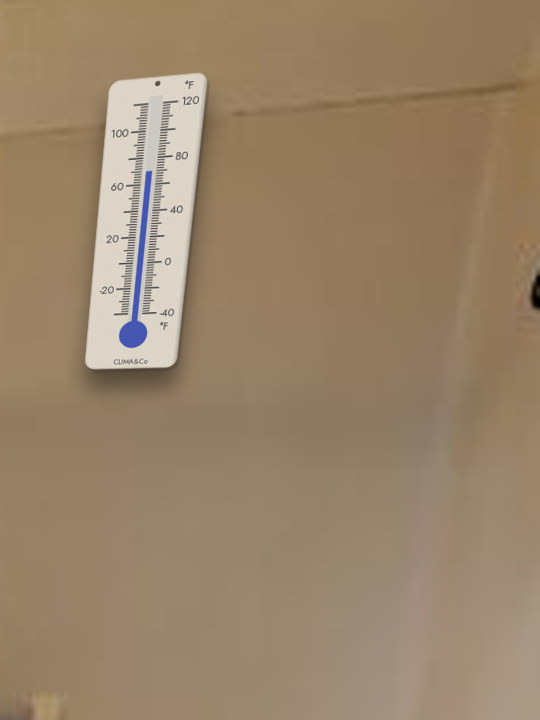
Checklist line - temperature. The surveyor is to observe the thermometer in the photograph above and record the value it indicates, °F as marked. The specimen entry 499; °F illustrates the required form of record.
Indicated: 70; °F
